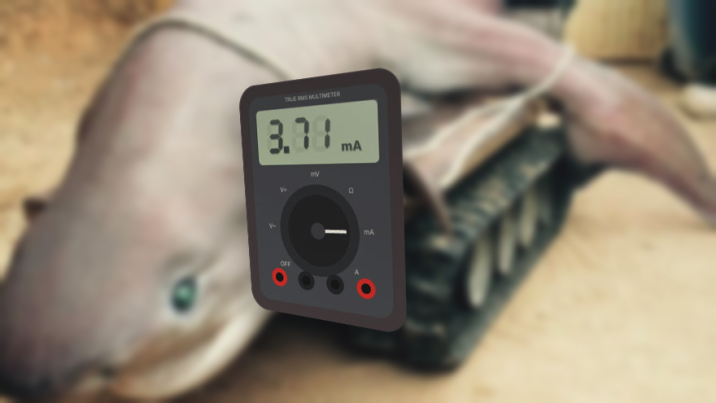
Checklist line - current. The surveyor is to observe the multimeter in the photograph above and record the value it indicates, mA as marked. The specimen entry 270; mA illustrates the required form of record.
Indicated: 3.71; mA
